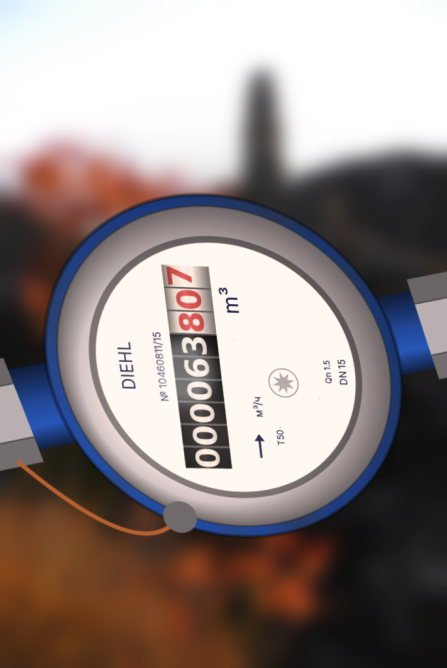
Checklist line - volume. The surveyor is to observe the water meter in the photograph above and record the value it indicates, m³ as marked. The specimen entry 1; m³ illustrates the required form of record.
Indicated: 63.807; m³
